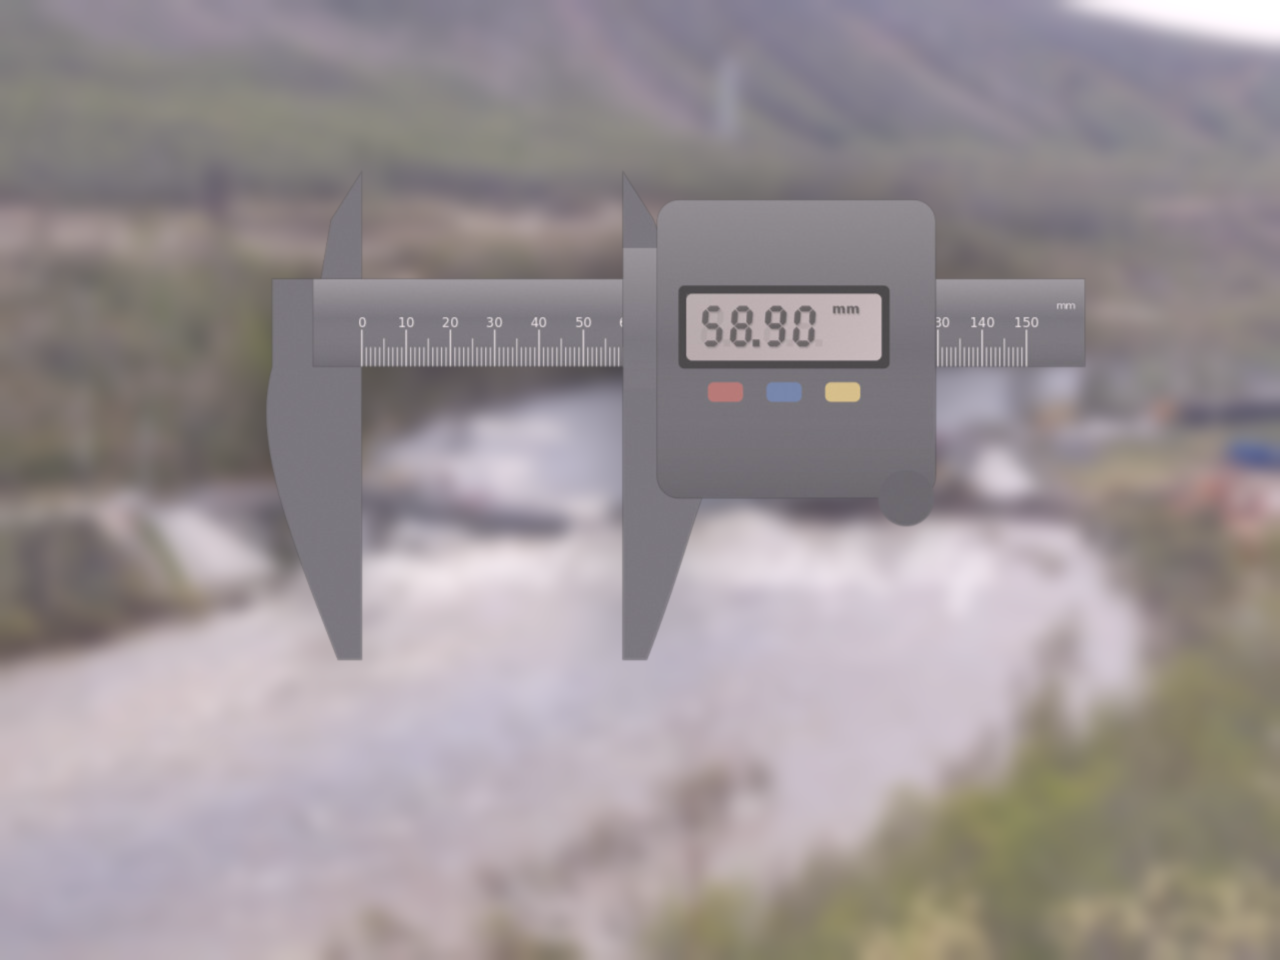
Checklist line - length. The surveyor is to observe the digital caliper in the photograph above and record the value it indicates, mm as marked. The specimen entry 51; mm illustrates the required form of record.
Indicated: 58.90; mm
